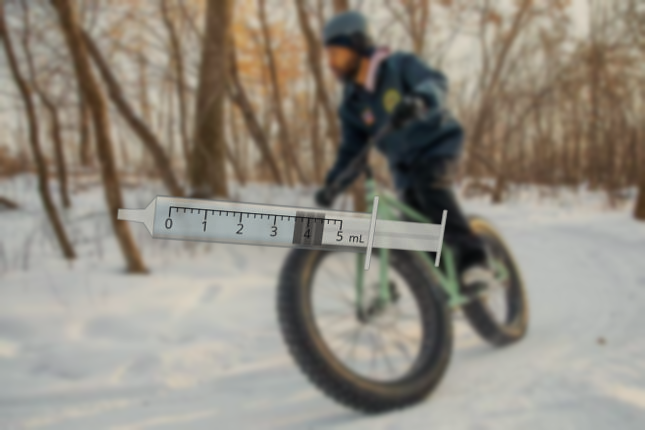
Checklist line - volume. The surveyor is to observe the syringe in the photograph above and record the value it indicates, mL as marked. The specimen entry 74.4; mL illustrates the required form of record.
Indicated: 3.6; mL
